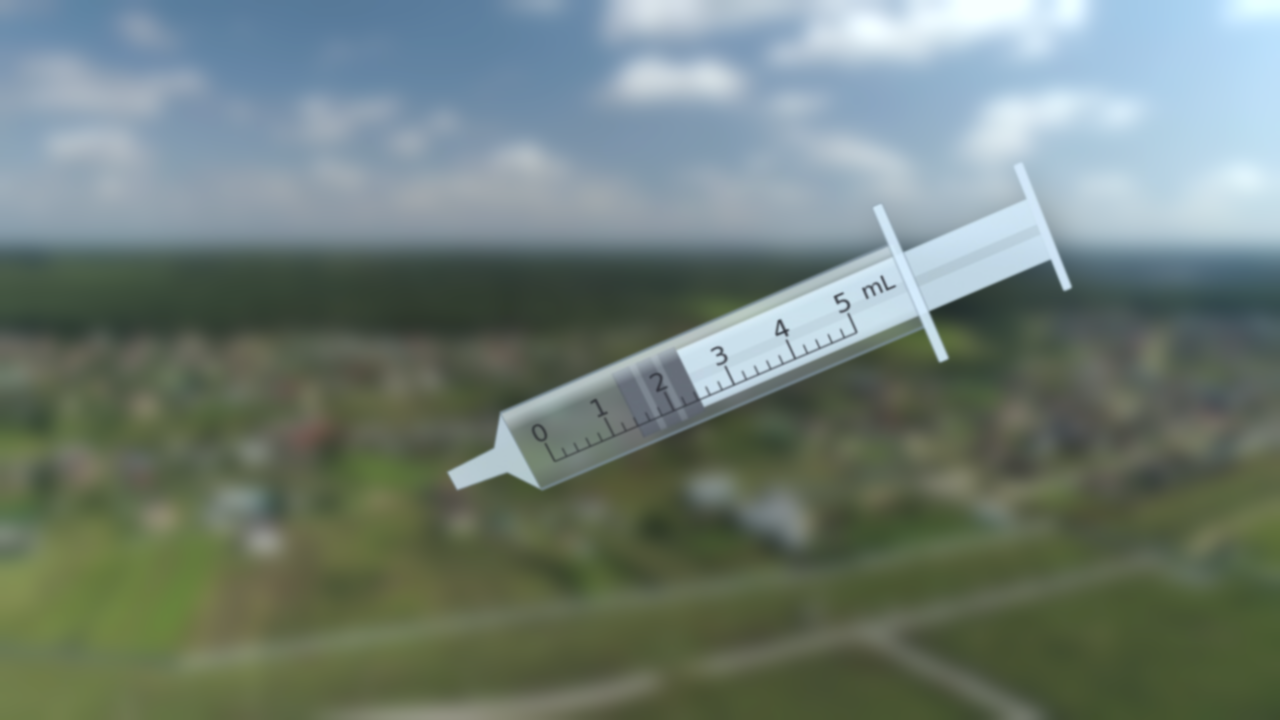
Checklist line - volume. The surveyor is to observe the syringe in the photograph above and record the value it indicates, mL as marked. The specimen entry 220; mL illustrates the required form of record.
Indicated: 1.4; mL
